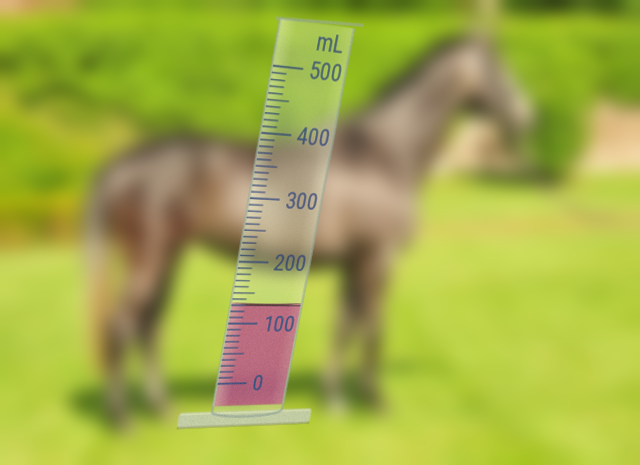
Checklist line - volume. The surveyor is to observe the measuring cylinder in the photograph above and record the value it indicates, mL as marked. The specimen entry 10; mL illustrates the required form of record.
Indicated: 130; mL
